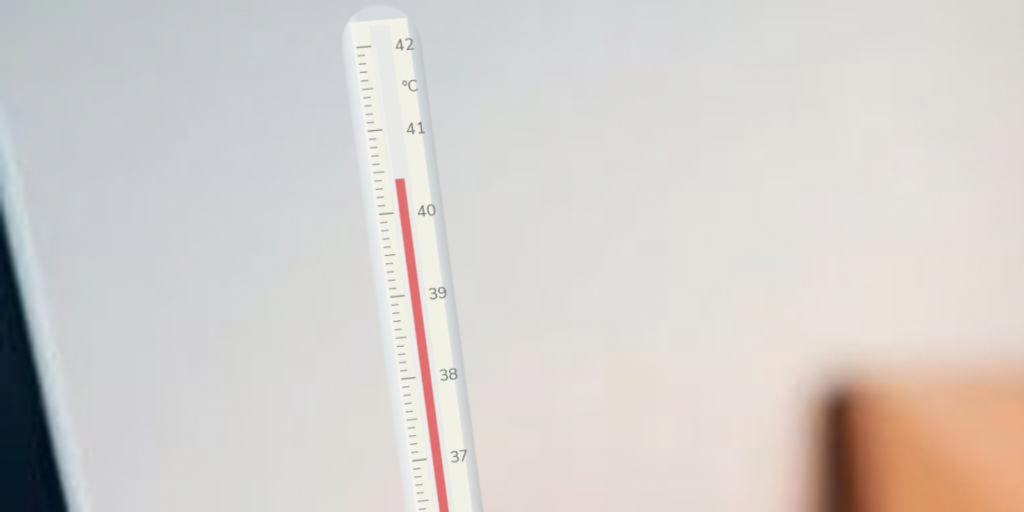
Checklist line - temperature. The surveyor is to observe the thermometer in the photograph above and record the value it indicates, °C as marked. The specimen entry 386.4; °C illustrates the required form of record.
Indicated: 40.4; °C
